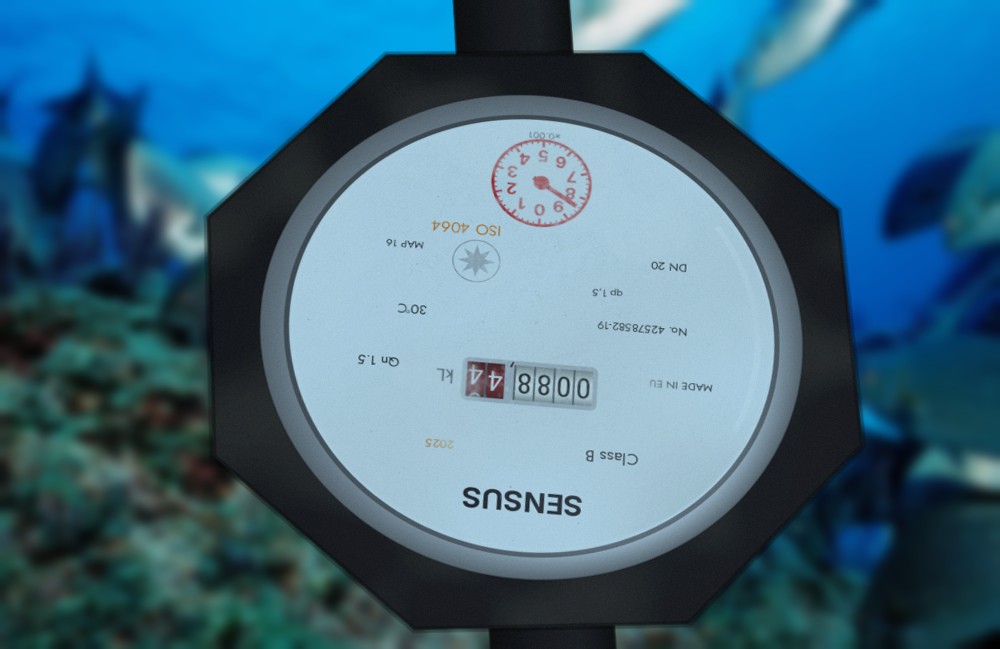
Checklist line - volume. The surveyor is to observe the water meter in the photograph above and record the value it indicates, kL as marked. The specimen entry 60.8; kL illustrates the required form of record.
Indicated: 88.438; kL
